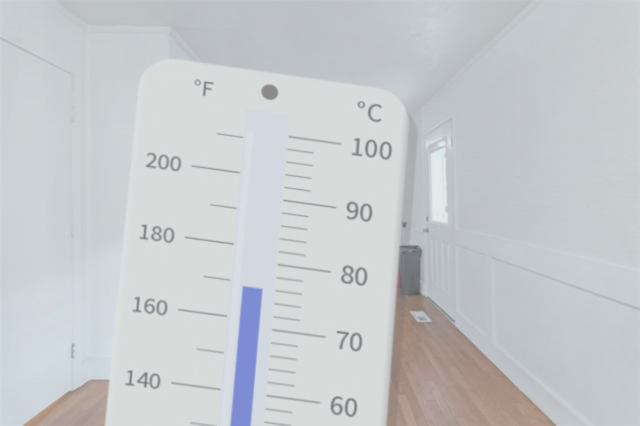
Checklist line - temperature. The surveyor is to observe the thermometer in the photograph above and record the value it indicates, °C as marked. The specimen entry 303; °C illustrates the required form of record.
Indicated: 76; °C
